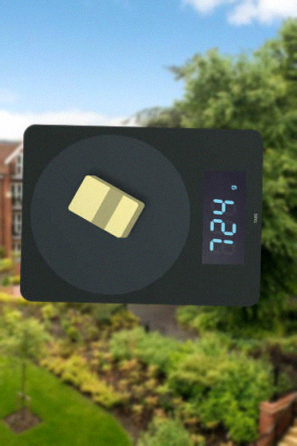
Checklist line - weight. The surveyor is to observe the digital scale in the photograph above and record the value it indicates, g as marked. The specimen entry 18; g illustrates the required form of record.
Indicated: 724; g
